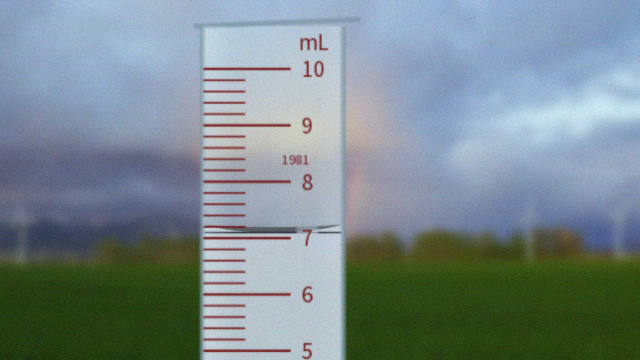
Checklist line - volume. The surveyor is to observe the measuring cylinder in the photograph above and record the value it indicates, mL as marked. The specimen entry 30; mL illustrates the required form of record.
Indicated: 7.1; mL
